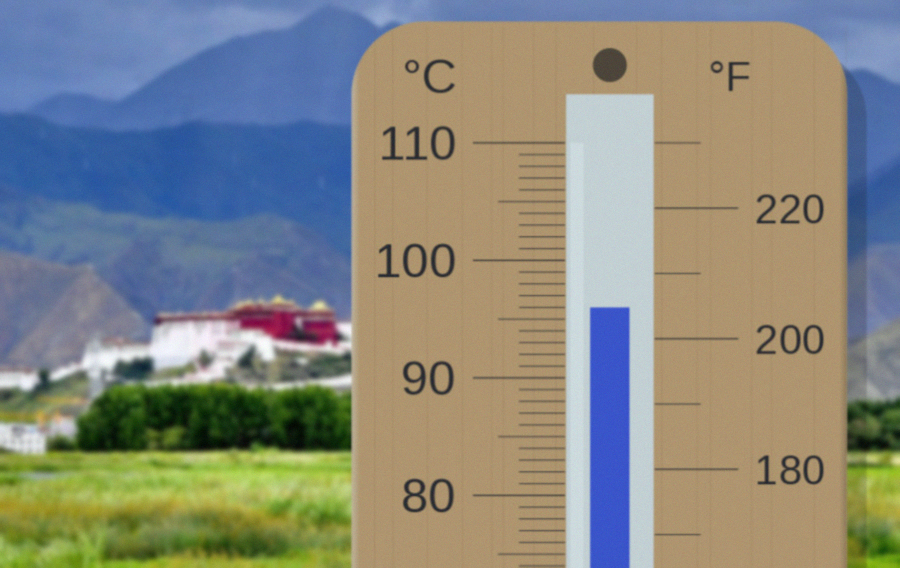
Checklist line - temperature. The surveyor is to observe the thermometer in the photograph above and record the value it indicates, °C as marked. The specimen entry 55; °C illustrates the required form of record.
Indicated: 96; °C
